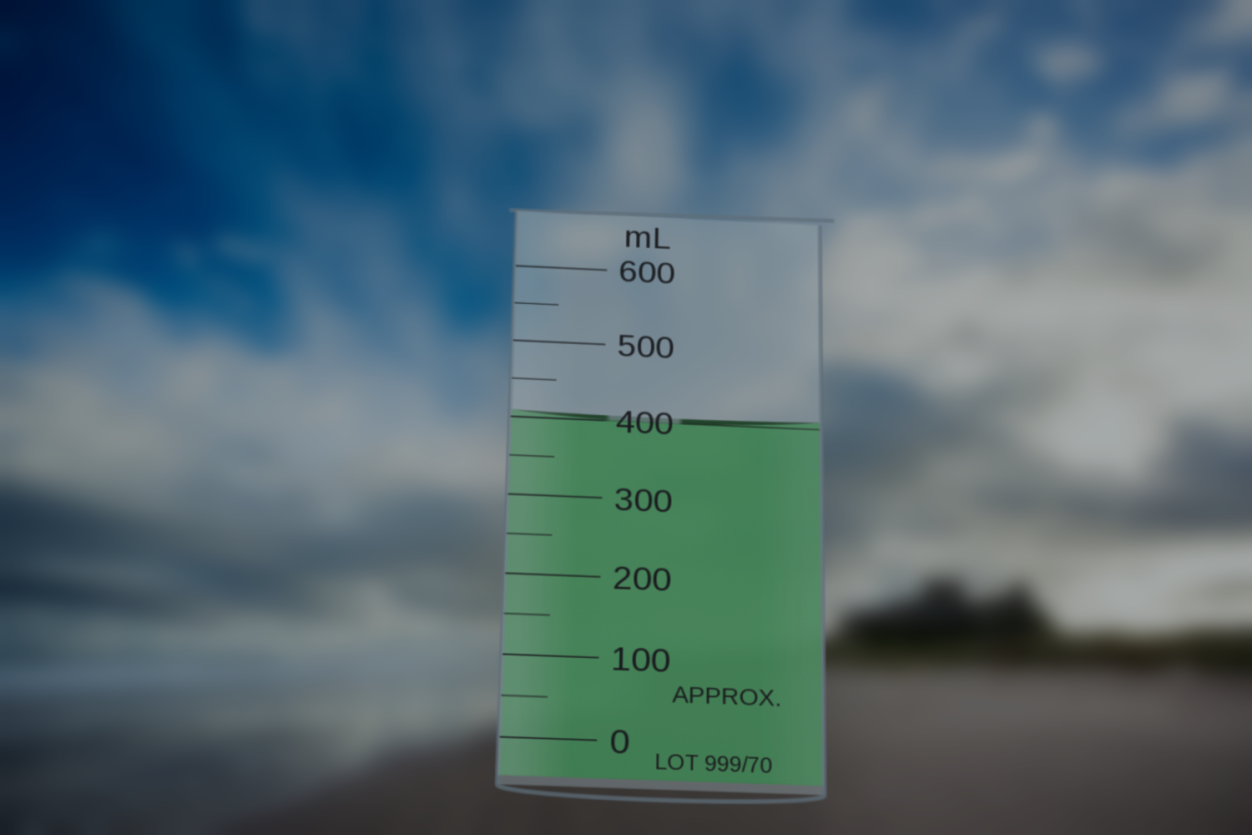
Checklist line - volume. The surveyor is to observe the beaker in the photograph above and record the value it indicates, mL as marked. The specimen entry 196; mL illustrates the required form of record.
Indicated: 400; mL
